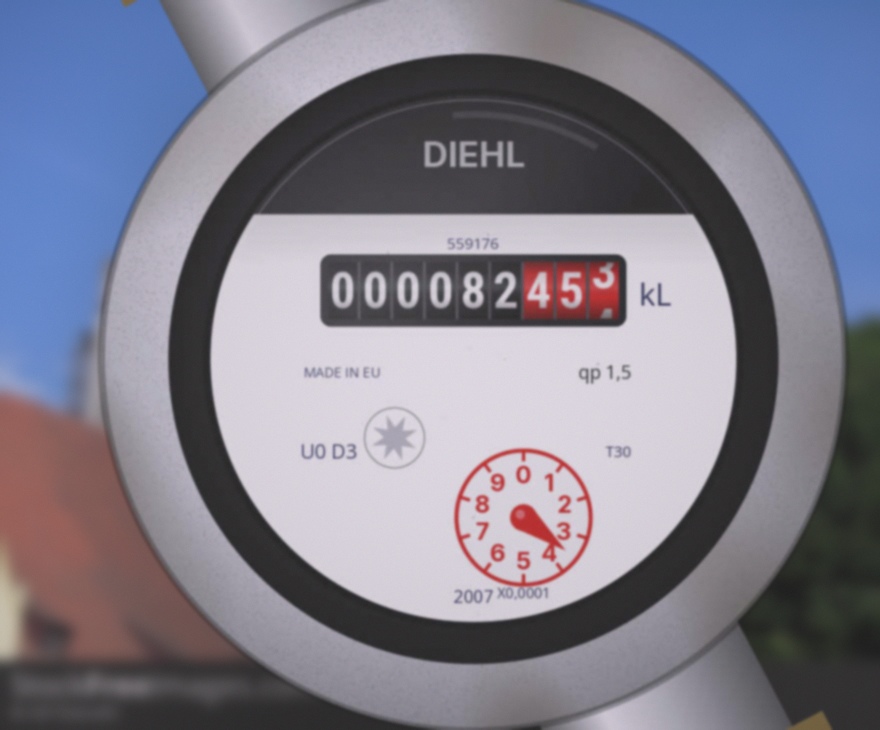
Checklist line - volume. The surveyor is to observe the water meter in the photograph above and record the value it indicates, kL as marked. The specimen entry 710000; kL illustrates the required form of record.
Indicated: 82.4533; kL
